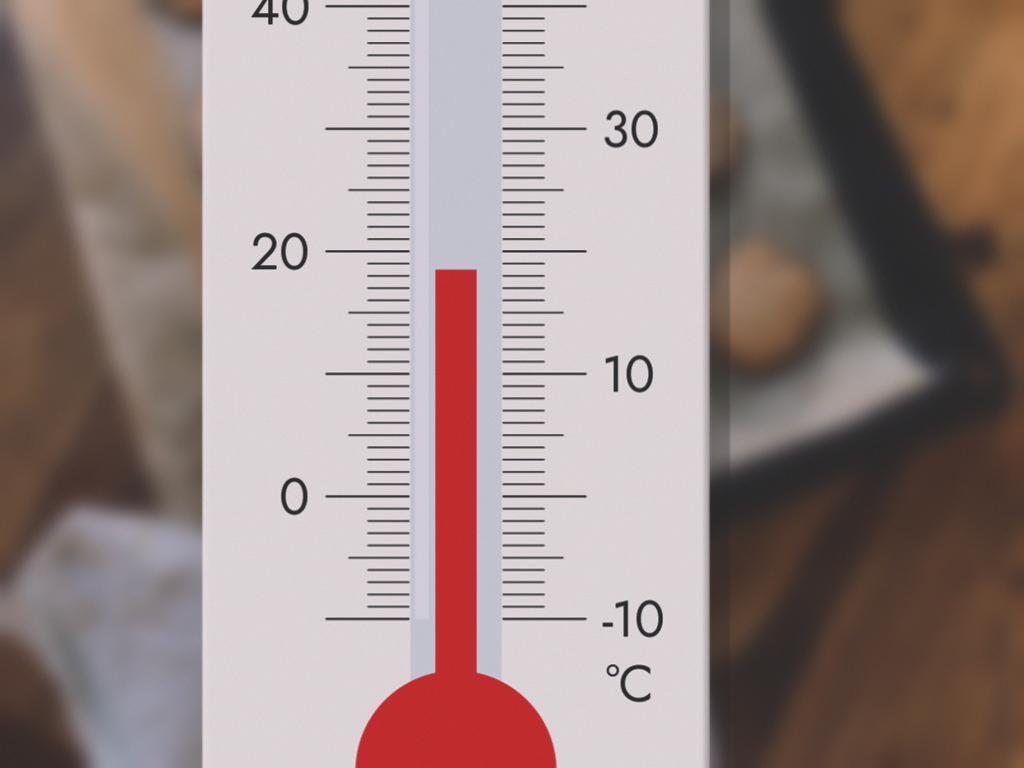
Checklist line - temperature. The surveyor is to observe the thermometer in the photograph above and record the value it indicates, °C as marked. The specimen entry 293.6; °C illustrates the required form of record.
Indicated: 18.5; °C
